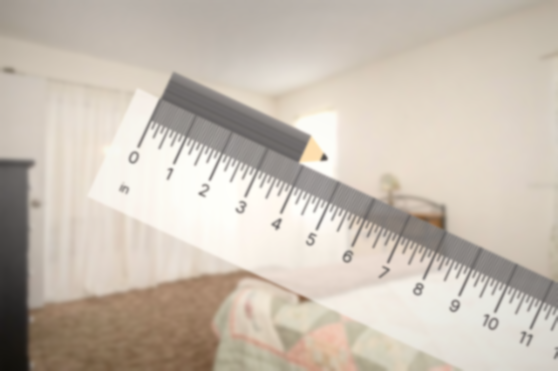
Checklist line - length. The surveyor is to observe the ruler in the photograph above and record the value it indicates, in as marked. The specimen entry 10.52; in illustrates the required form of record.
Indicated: 4.5; in
